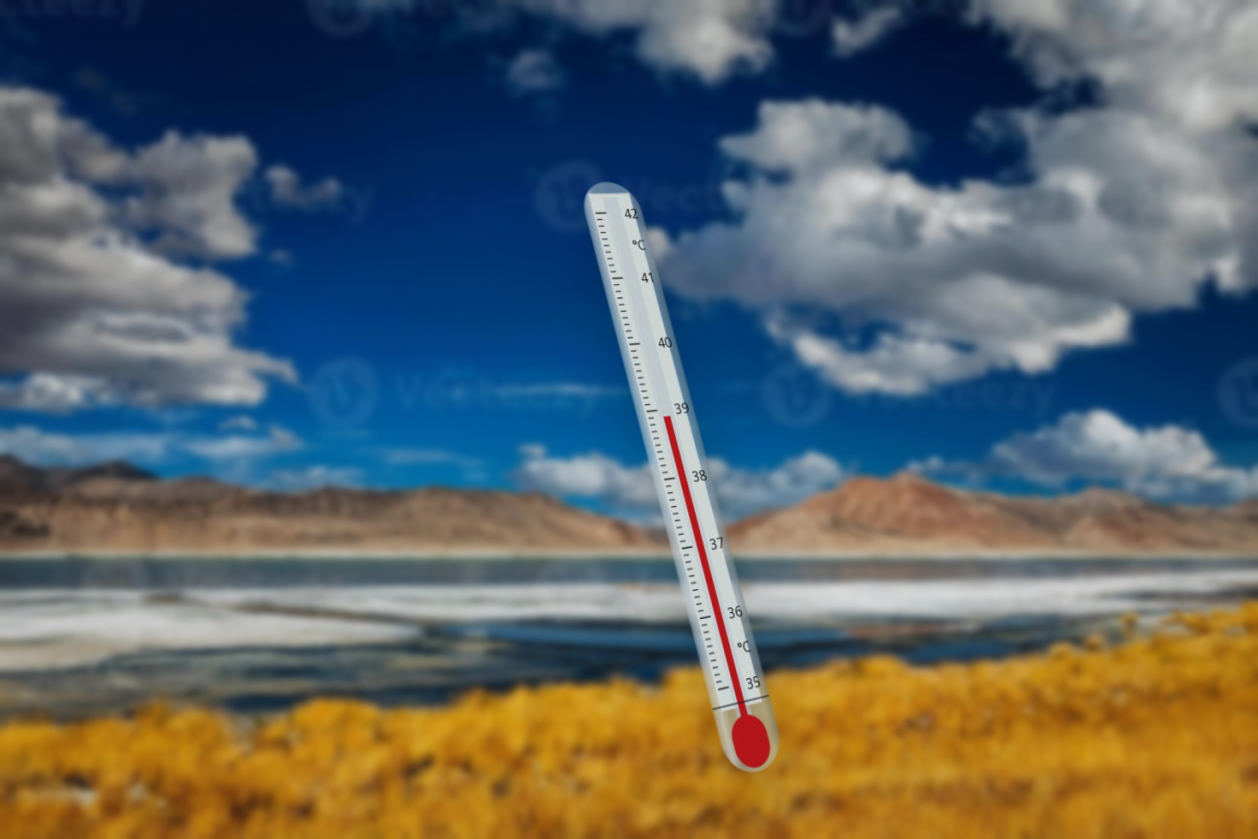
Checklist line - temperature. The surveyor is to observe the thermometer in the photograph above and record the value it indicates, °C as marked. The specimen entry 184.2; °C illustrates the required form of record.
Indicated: 38.9; °C
